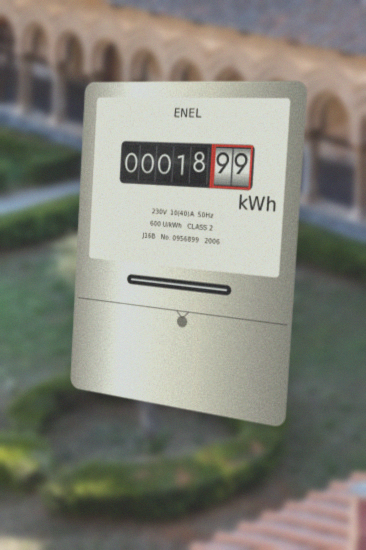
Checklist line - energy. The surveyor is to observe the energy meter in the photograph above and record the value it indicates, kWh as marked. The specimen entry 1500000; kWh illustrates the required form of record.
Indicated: 18.99; kWh
